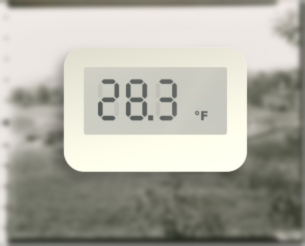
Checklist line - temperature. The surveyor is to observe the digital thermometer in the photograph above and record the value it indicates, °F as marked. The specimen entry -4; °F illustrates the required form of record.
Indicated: 28.3; °F
